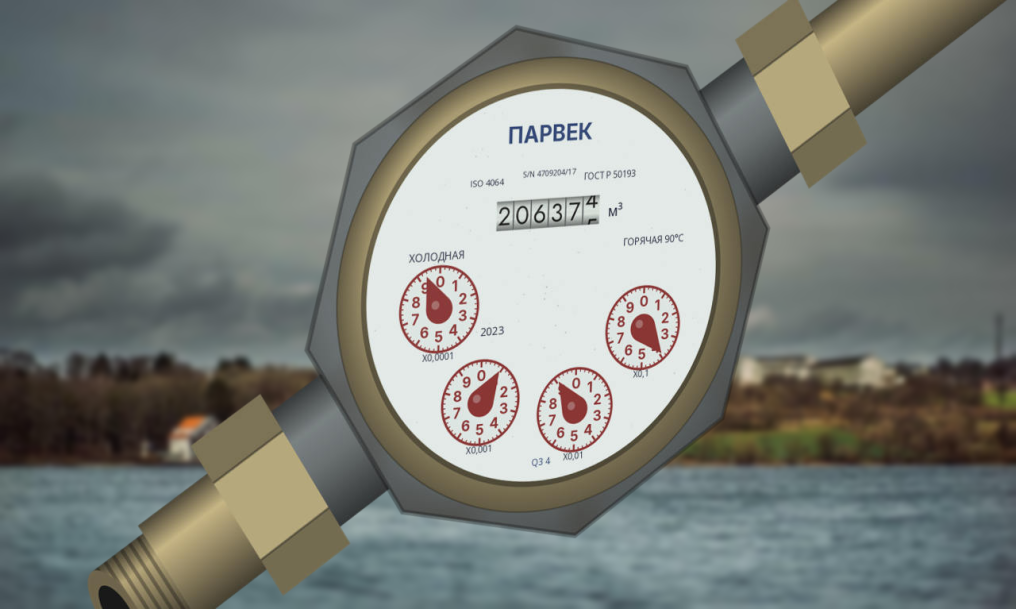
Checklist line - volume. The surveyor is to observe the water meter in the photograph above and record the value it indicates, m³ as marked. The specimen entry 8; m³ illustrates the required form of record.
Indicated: 206374.3909; m³
